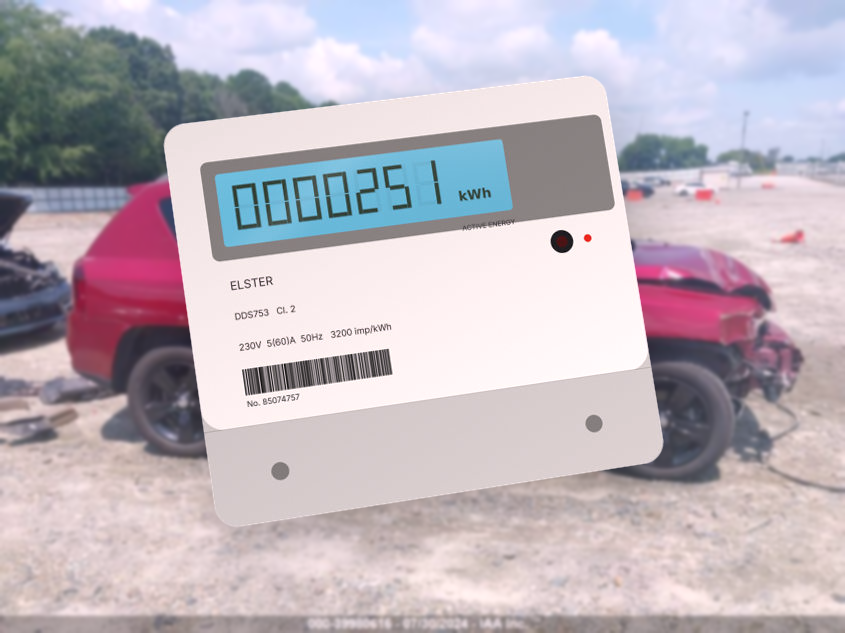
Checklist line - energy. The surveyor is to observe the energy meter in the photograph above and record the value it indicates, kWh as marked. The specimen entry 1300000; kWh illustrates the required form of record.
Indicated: 251; kWh
